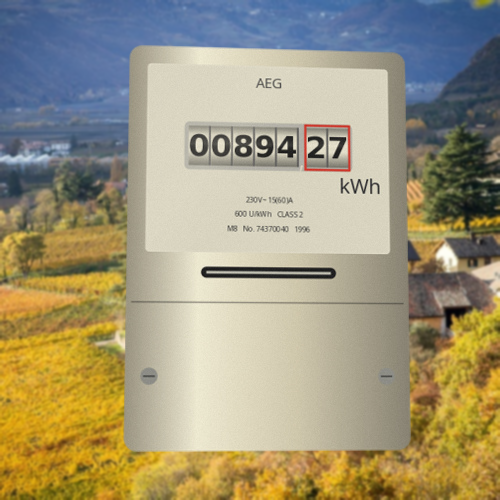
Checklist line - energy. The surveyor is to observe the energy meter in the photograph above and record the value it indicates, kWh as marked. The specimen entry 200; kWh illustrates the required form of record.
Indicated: 894.27; kWh
